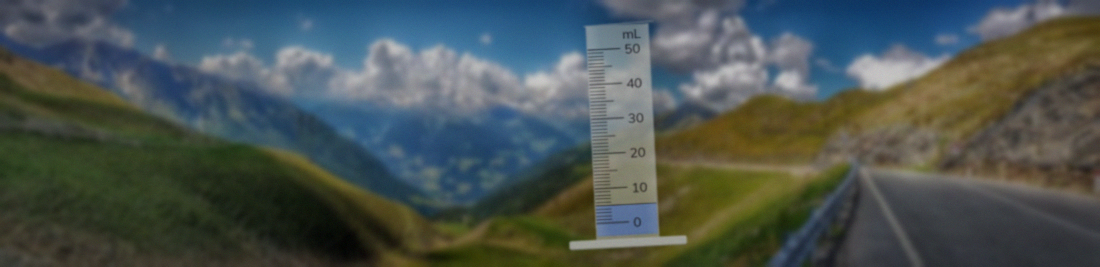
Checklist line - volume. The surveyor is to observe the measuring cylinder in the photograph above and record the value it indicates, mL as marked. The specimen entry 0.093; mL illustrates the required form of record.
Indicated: 5; mL
